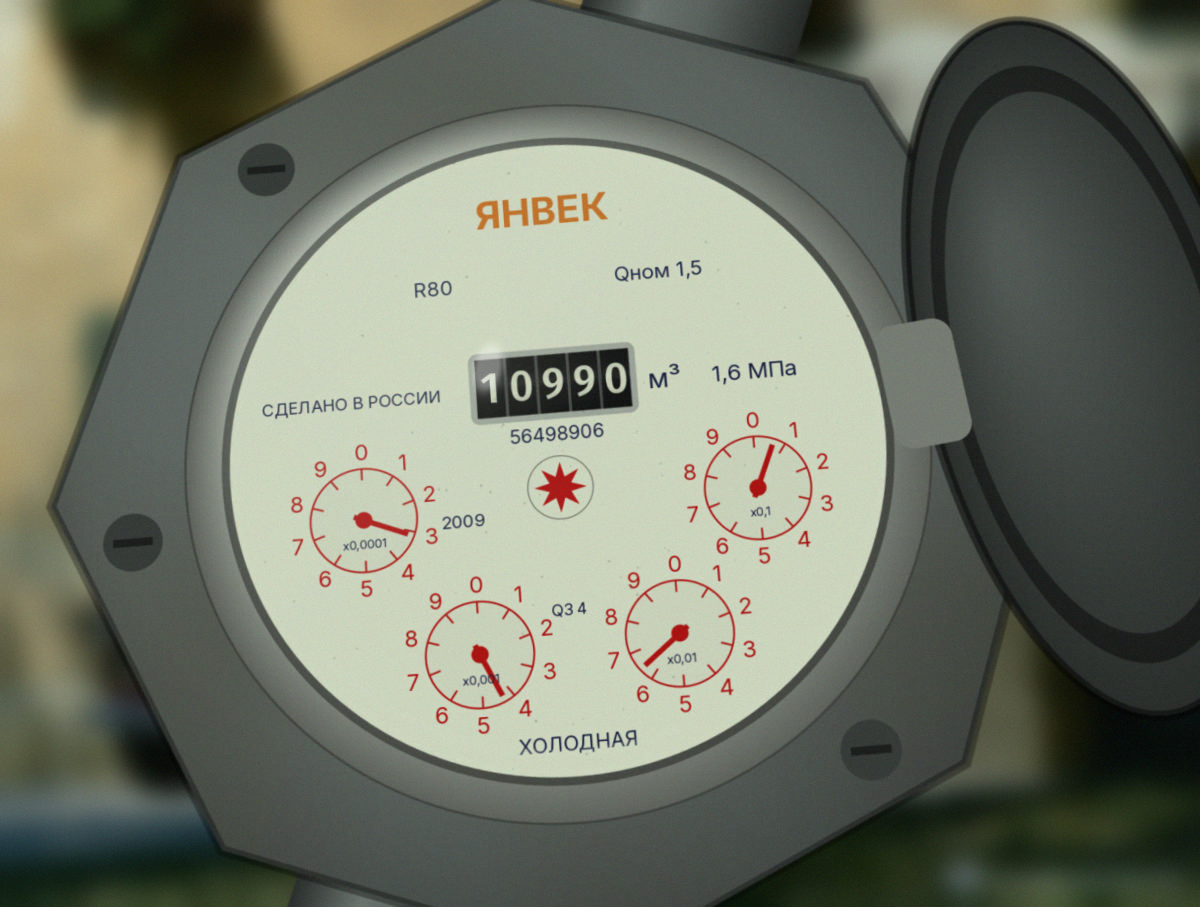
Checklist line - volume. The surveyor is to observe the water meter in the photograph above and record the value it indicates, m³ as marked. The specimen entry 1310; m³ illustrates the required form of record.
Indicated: 10990.0643; m³
